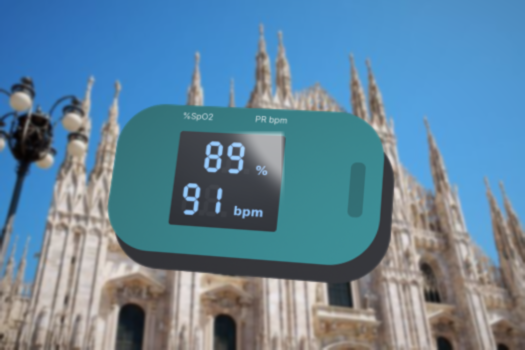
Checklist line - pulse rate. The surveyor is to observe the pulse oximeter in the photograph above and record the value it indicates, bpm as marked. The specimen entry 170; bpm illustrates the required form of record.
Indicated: 91; bpm
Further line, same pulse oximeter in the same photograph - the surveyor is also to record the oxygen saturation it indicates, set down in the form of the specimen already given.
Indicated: 89; %
